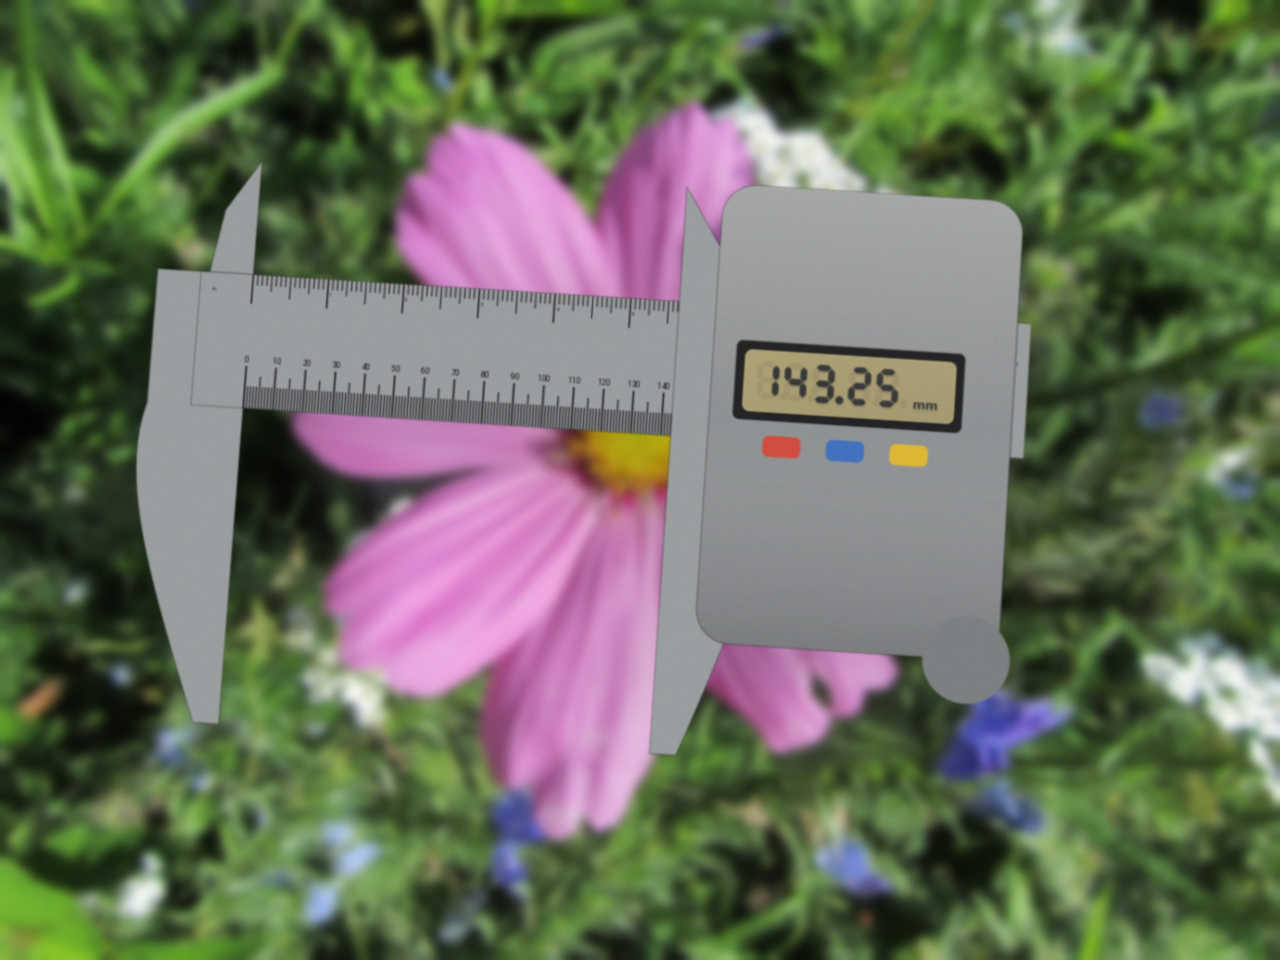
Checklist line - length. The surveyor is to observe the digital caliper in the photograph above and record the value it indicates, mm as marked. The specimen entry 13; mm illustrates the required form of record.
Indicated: 143.25; mm
